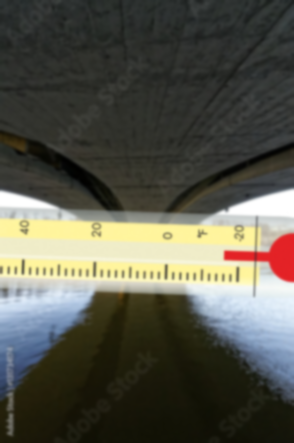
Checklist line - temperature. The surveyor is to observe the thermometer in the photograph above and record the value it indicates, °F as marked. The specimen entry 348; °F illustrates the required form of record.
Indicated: -16; °F
